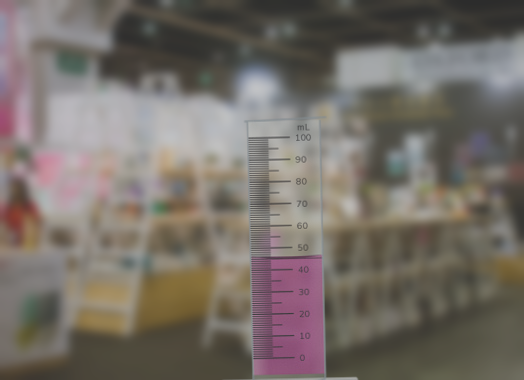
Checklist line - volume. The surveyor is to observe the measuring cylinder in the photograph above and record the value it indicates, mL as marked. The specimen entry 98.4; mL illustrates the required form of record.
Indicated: 45; mL
